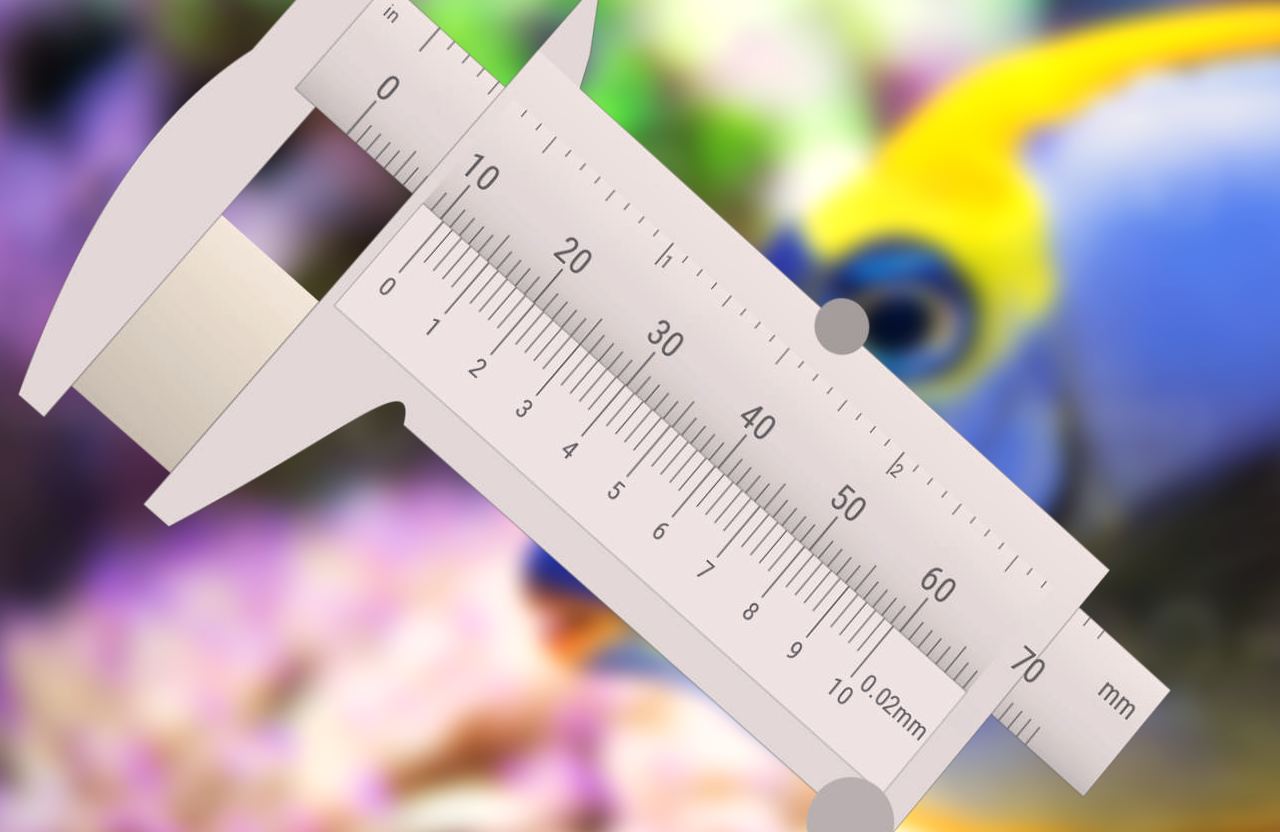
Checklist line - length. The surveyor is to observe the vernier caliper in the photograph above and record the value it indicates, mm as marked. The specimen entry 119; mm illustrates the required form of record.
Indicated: 10.3; mm
